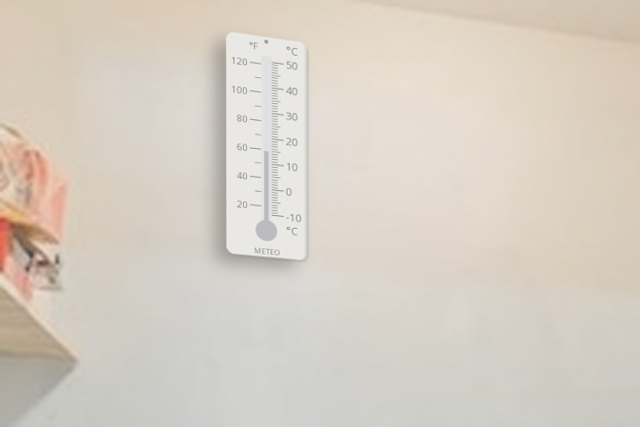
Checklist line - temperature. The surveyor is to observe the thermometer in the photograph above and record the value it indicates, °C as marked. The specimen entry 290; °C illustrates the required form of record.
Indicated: 15; °C
